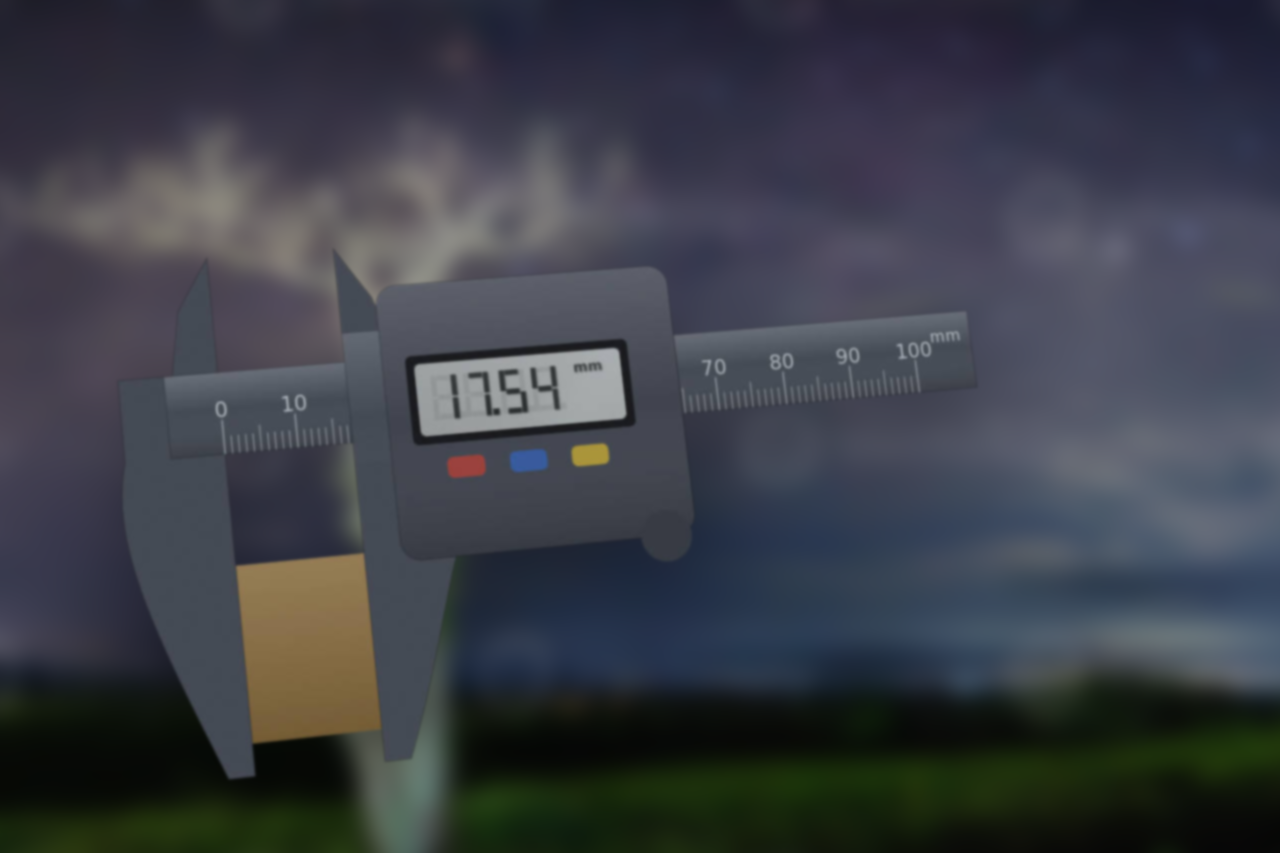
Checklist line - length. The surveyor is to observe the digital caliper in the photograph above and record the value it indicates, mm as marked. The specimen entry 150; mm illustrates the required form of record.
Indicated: 17.54; mm
